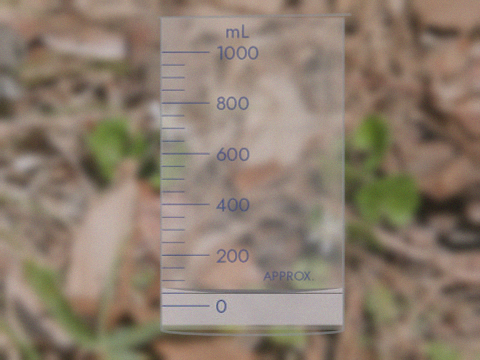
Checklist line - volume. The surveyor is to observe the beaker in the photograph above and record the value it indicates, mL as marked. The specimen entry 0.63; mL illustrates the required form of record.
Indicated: 50; mL
